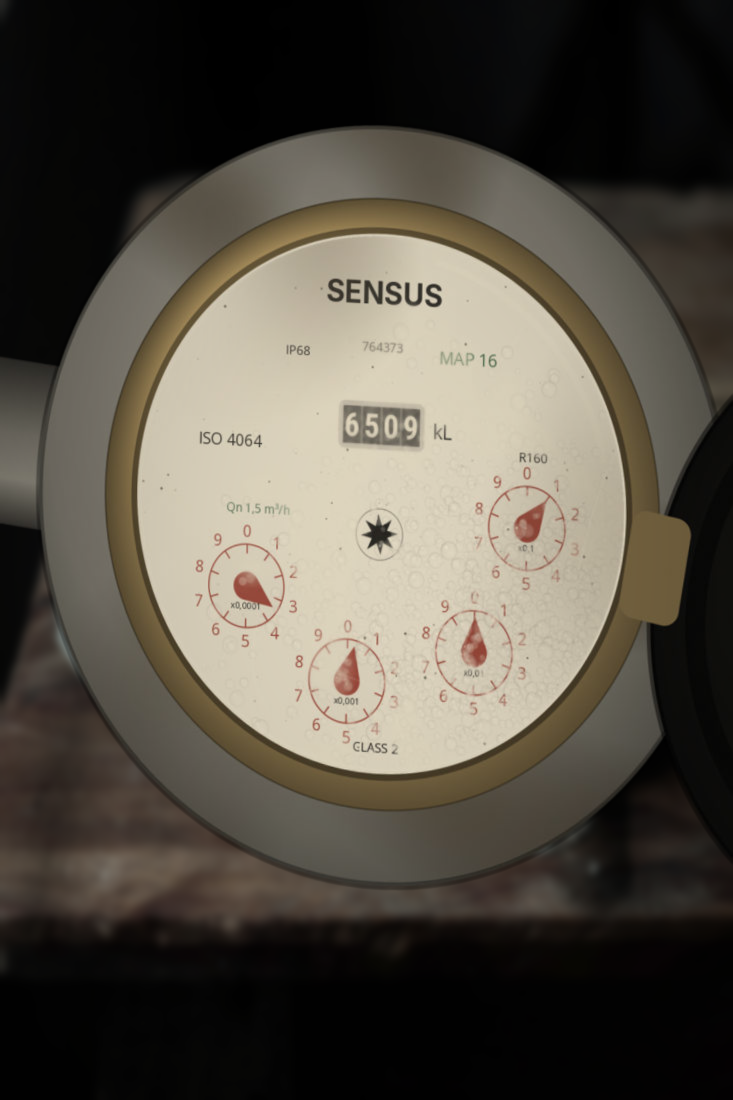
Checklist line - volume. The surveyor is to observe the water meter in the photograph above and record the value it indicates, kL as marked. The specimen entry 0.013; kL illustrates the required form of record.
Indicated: 6509.1003; kL
